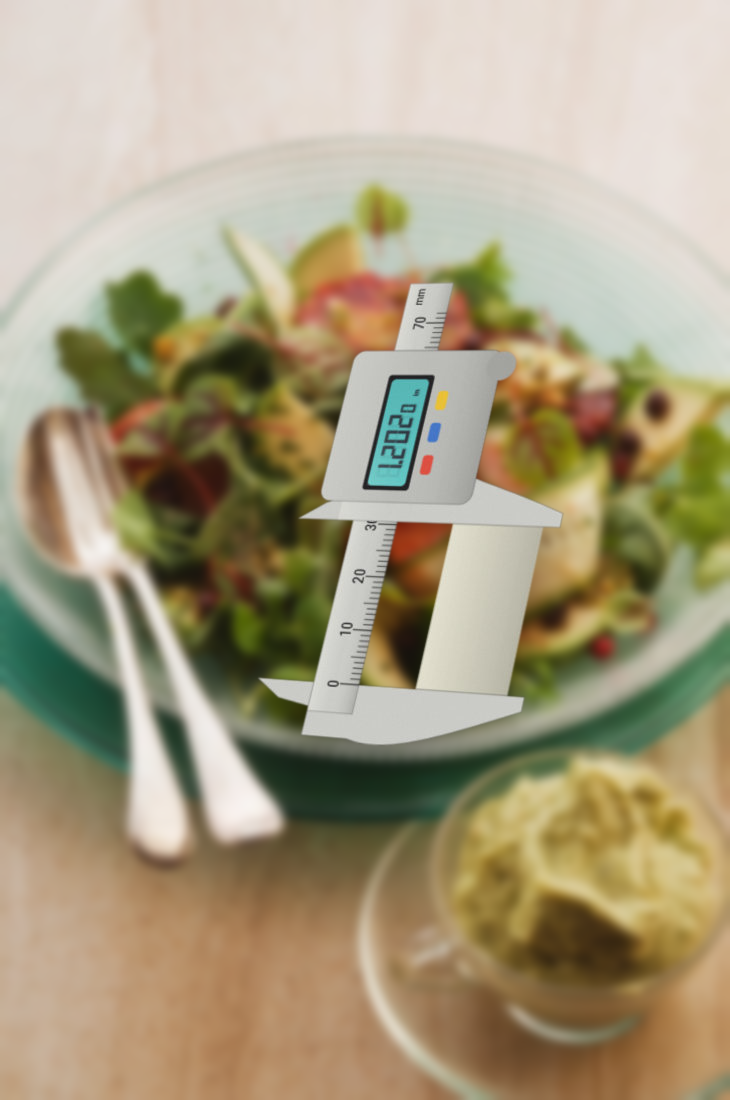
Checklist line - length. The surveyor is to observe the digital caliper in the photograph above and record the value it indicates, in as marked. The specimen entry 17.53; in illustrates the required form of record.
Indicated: 1.2020; in
